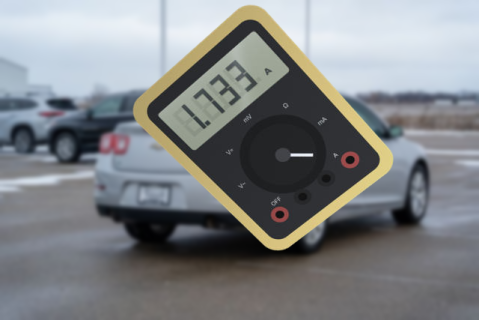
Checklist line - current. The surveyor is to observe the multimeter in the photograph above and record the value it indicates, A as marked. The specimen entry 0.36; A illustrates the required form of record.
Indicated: 1.733; A
